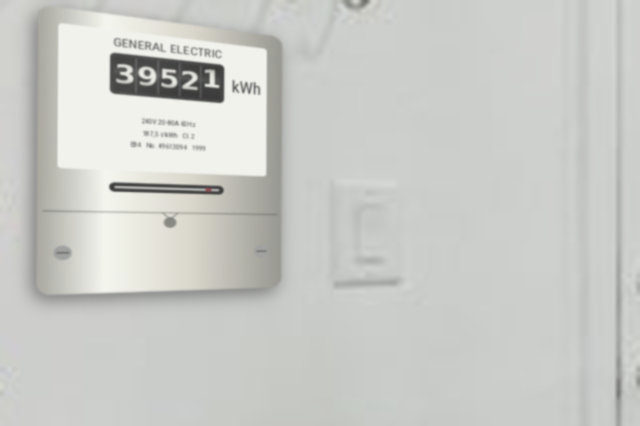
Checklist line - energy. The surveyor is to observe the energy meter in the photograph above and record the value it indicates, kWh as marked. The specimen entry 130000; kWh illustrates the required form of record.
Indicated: 39521; kWh
